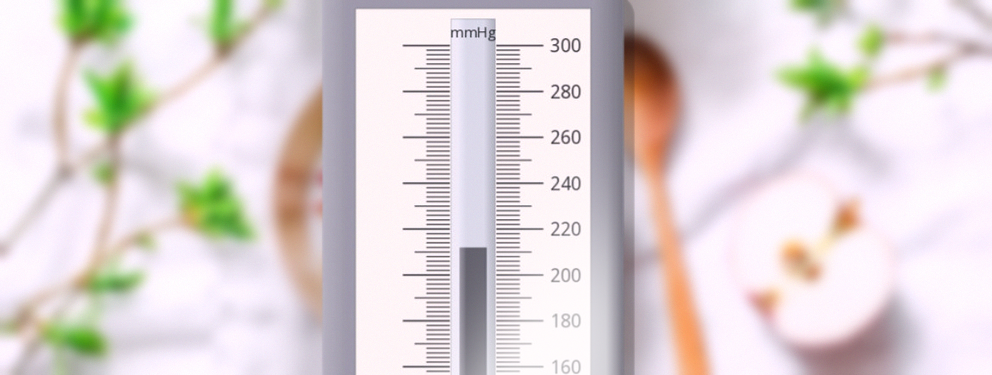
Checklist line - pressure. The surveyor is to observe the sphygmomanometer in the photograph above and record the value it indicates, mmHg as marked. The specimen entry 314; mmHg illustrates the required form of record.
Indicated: 212; mmHg
